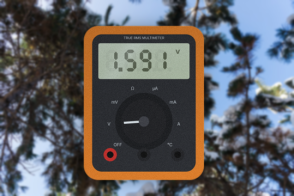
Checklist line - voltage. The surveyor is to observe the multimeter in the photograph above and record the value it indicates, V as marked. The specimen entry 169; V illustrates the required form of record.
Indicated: 1.591; V
